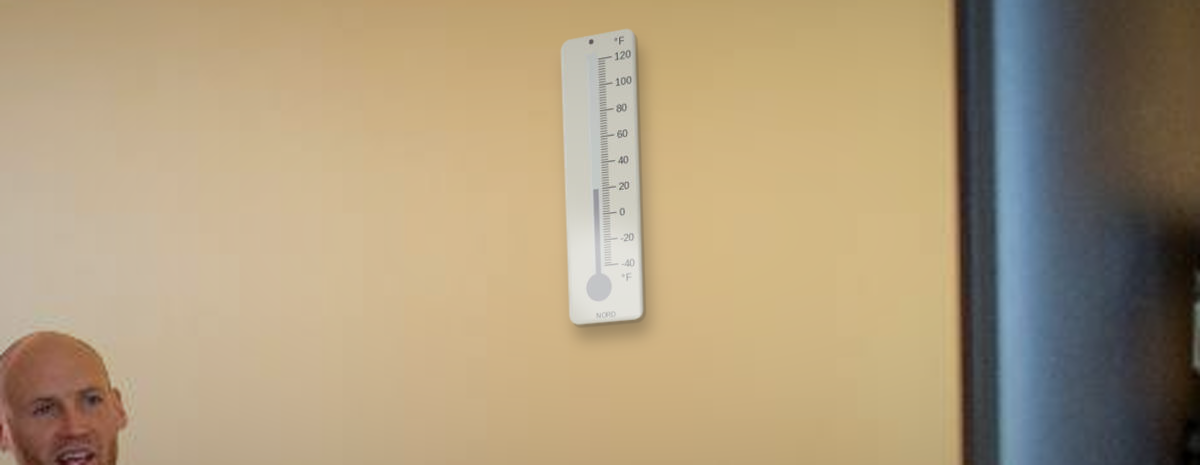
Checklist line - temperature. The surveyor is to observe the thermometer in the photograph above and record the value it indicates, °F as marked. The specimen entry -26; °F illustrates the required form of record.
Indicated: 20; °F
